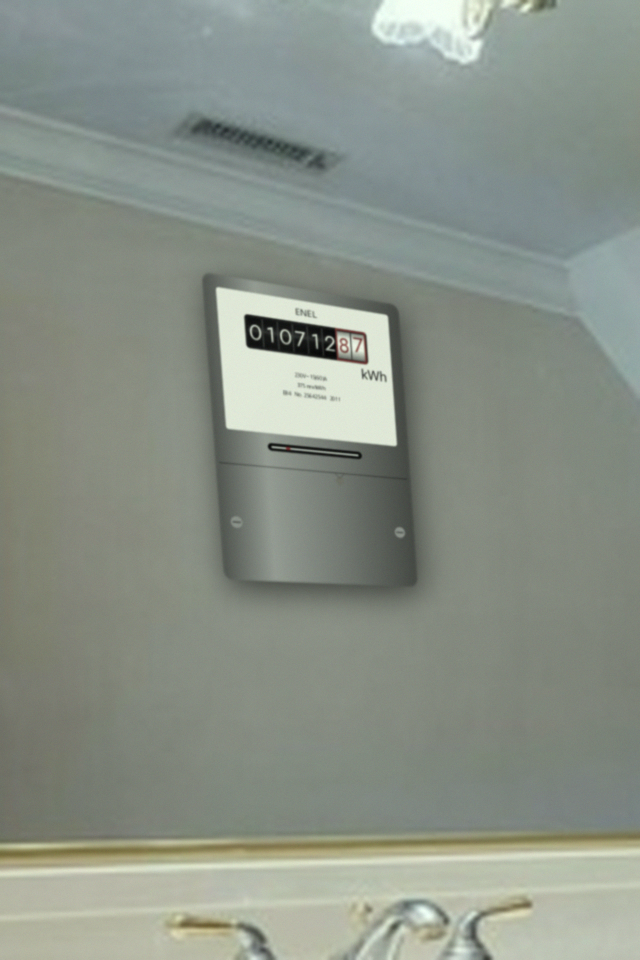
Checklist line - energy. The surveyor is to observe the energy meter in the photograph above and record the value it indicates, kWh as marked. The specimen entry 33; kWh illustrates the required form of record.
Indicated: 10712.87; kWh
